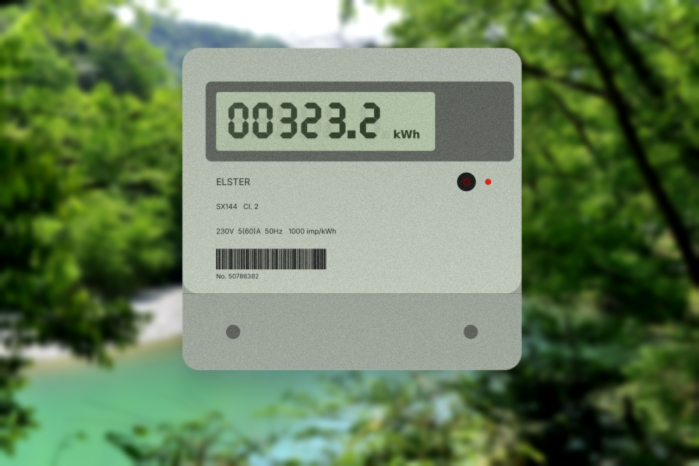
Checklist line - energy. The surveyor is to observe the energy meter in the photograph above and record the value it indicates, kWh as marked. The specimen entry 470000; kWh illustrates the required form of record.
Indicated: 323.2; kWh
